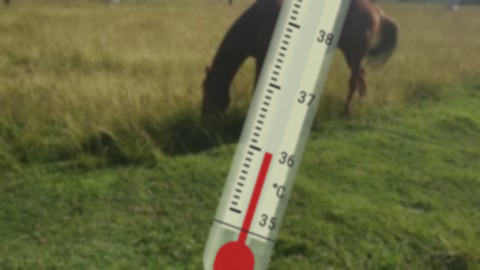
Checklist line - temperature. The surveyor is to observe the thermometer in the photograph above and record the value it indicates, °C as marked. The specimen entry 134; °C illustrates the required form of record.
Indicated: 36; °C
